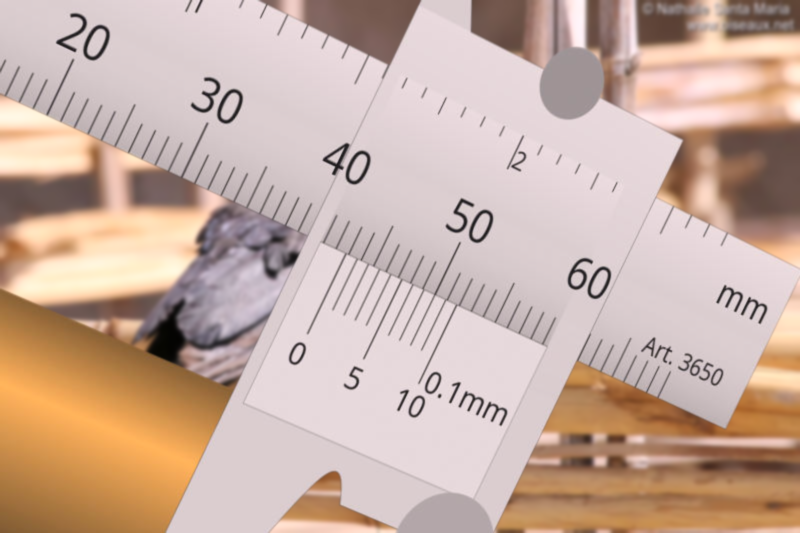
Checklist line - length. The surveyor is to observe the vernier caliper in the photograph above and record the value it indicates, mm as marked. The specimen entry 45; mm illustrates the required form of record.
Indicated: 42.8; mm
